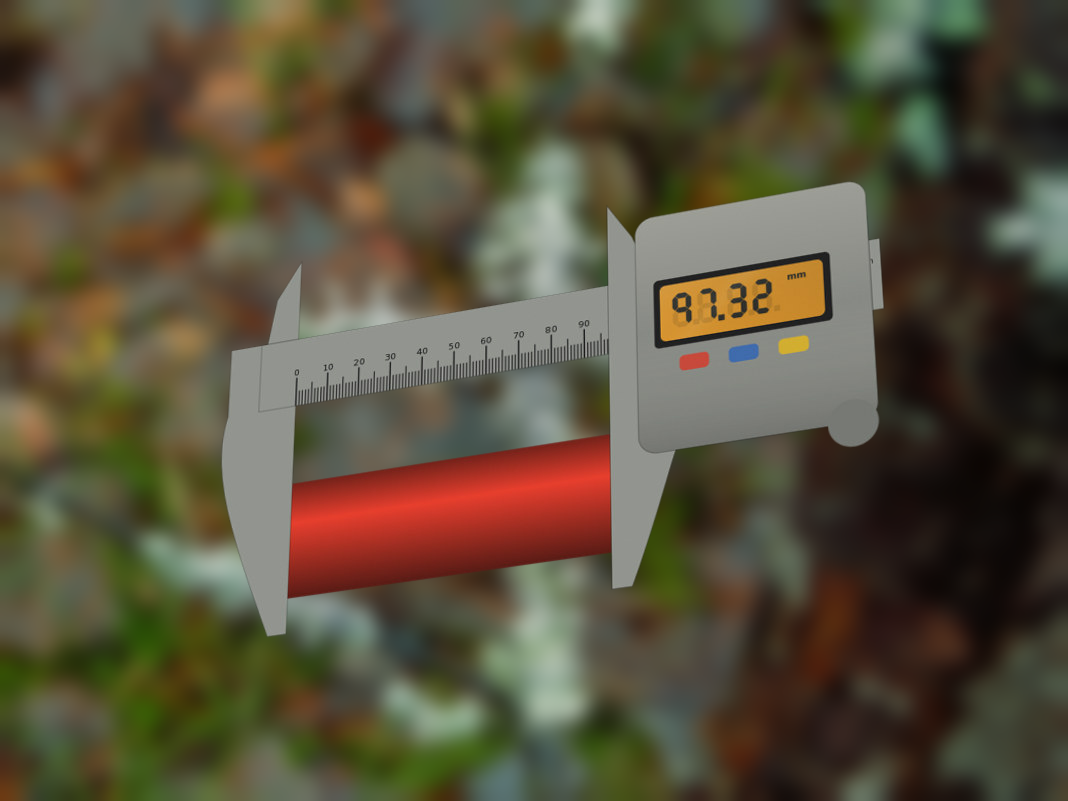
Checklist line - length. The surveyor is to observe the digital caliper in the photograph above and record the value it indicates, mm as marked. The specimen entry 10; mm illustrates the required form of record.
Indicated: 97.32; mm
